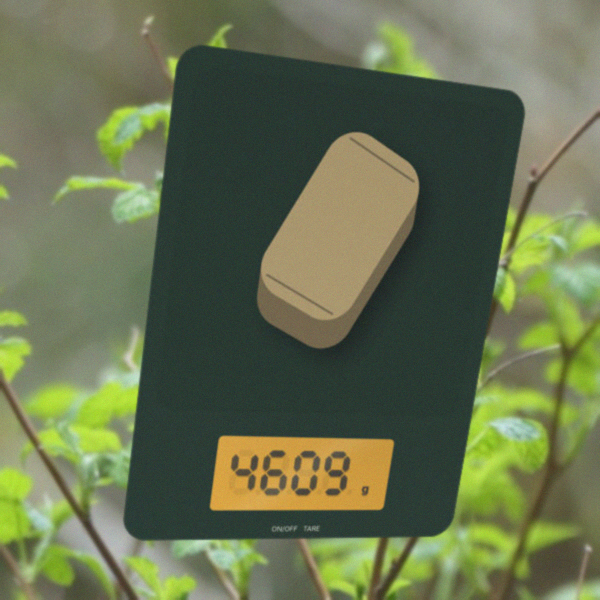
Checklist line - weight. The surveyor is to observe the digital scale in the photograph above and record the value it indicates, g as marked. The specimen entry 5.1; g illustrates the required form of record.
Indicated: 4609; g
